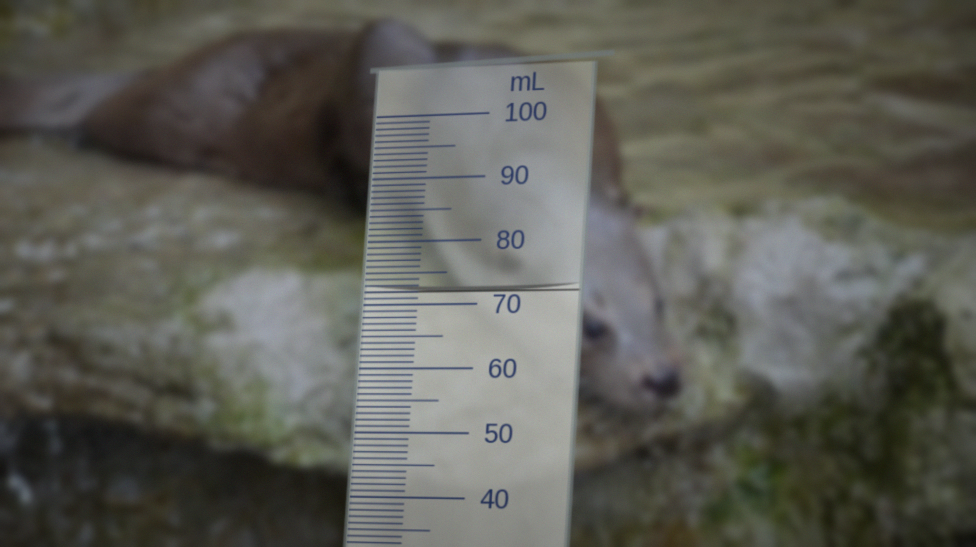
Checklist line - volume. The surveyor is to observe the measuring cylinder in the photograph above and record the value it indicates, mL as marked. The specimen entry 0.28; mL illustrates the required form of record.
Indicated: 72; mL
